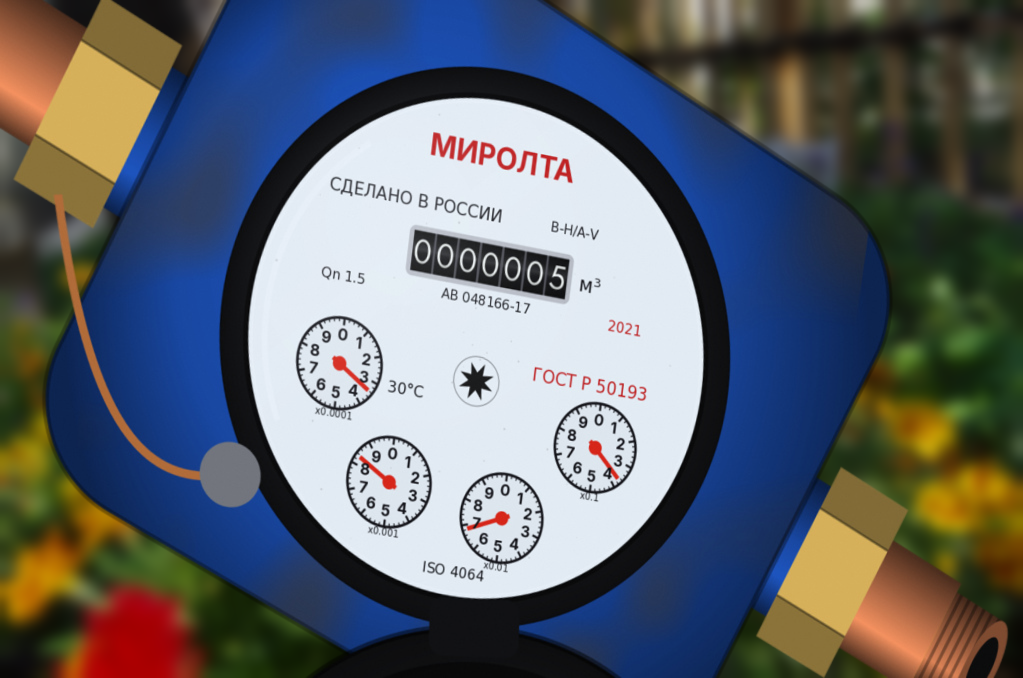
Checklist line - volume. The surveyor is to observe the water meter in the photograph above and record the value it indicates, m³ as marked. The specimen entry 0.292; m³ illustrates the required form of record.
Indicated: 5.3683; m³
